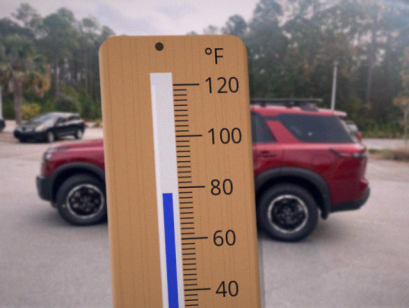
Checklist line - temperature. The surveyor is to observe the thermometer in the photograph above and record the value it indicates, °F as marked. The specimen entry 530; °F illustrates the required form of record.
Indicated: 78; °F
